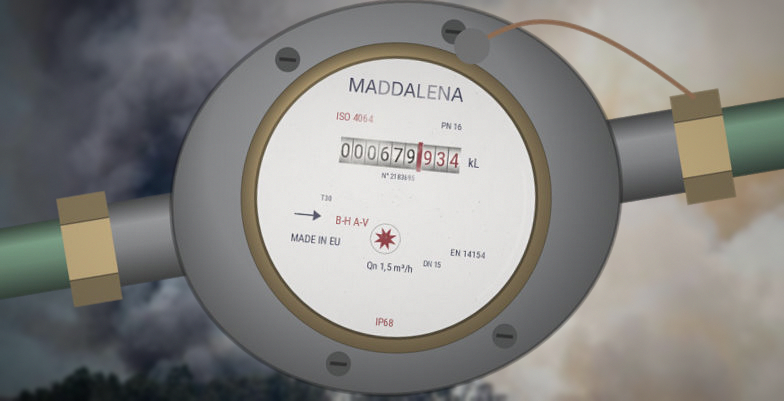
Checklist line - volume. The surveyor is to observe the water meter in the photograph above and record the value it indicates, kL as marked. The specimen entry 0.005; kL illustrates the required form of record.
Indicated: 679.934; kL
